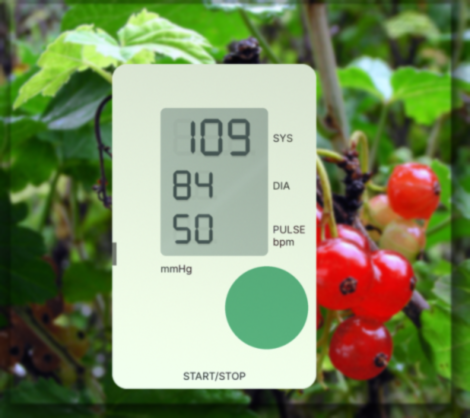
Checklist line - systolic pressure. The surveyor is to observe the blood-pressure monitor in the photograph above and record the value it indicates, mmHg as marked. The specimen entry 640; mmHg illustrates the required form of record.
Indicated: 109; mmHg
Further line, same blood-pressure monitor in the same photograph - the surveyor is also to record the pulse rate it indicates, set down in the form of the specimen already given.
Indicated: 50; bpm
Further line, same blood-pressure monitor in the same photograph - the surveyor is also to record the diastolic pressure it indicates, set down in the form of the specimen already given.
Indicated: 84; mmHg
